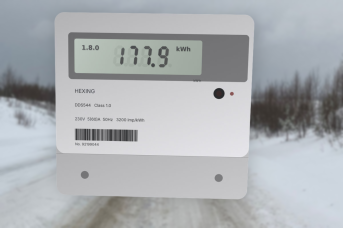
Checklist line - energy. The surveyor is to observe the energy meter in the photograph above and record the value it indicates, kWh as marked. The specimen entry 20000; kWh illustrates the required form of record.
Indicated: 177.9; kWh
